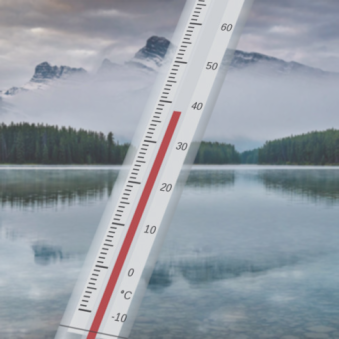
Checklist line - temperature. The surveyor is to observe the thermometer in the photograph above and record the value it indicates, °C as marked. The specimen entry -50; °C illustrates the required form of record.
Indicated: 38; °C
